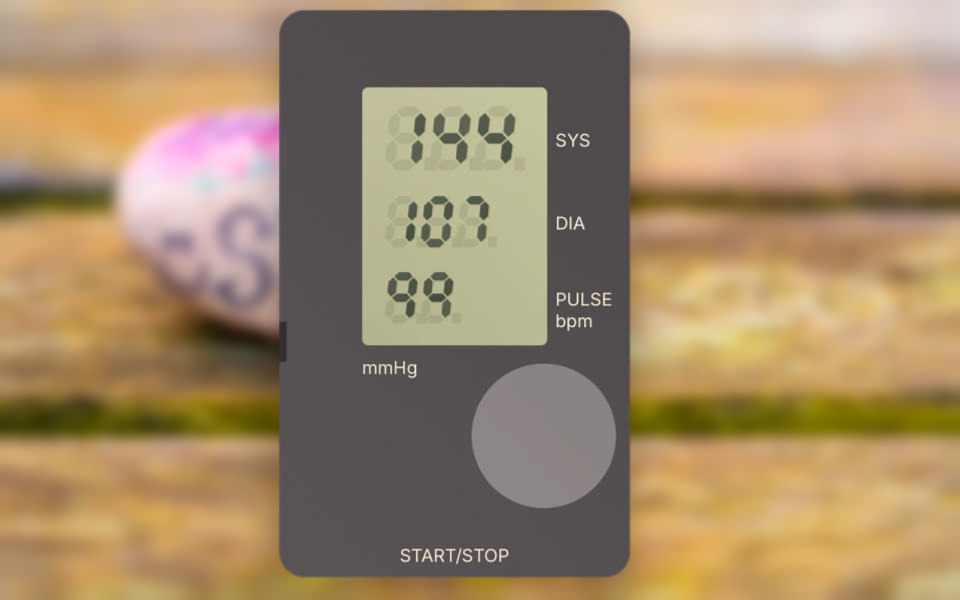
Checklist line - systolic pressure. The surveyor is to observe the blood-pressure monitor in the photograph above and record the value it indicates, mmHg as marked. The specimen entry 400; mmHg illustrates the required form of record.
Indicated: 144; mmHg
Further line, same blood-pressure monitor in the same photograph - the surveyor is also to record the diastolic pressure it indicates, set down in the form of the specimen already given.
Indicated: 107; mmHg
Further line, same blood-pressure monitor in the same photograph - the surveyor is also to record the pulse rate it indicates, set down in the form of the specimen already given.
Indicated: 99; bpm
